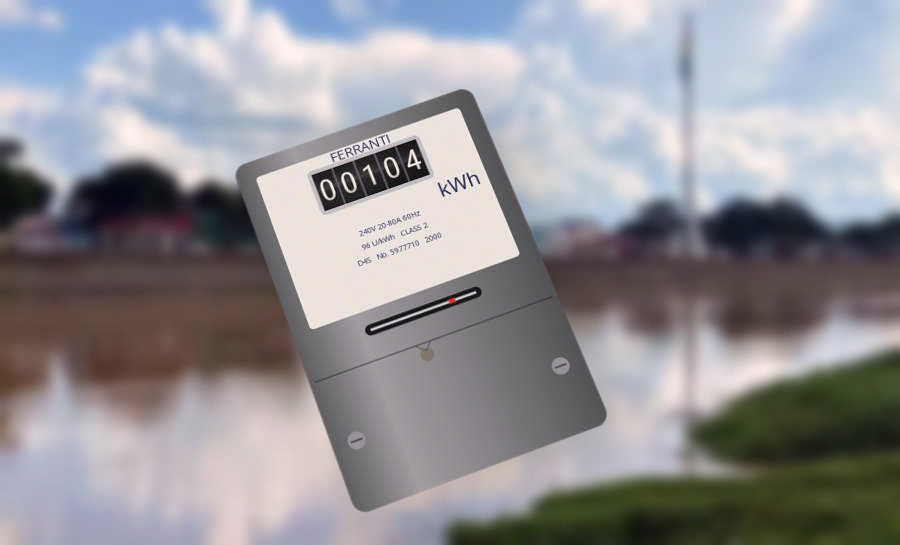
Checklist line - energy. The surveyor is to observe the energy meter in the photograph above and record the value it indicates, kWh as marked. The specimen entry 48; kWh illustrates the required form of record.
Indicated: 104; kWh
